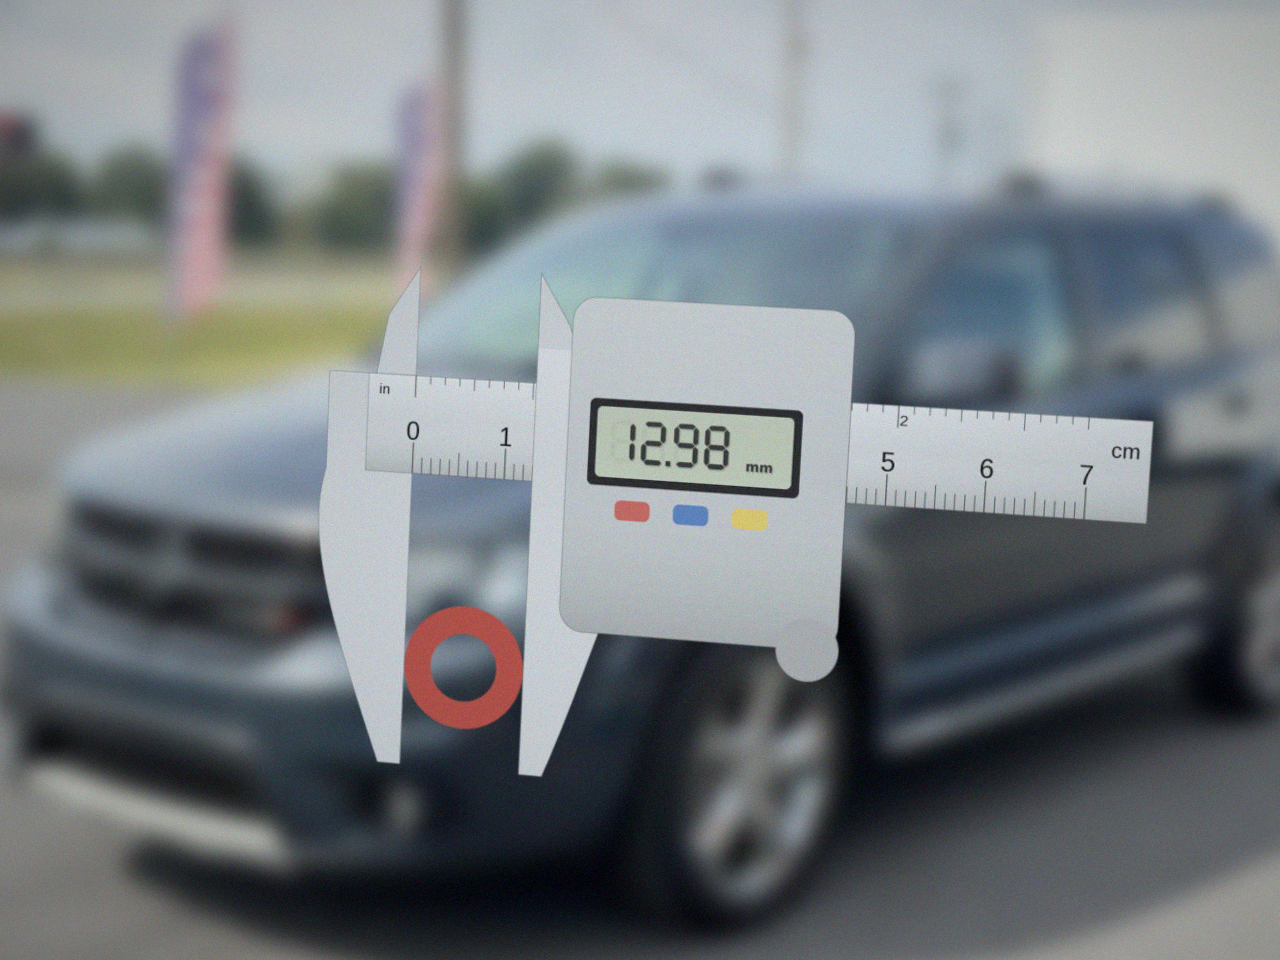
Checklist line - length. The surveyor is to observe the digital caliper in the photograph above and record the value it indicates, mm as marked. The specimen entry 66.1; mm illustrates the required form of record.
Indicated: 12.98; mm
